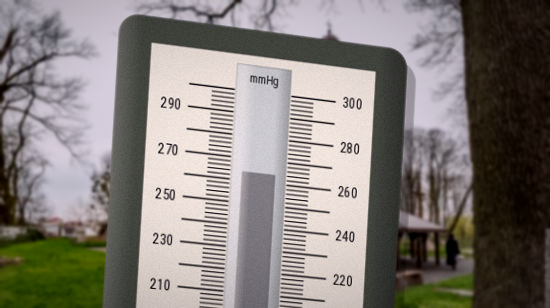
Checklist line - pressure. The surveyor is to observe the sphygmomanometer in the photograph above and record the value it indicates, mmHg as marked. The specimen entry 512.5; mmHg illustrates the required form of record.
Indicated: 264; mmHg
